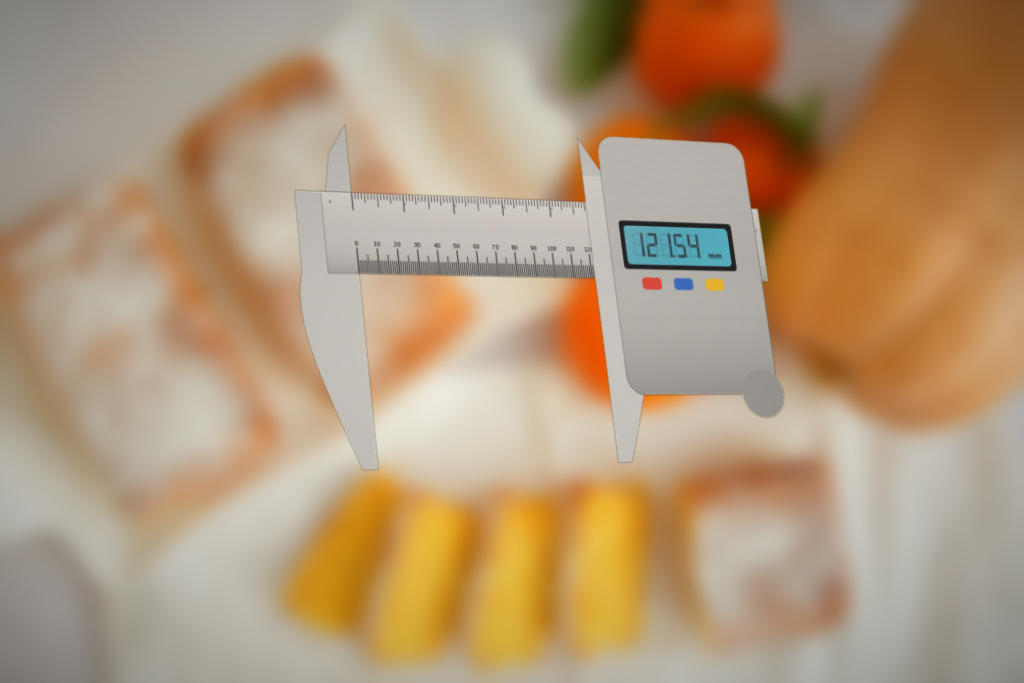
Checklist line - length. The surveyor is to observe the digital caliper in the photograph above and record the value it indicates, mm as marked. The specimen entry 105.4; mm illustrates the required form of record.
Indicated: 121.54; mm
